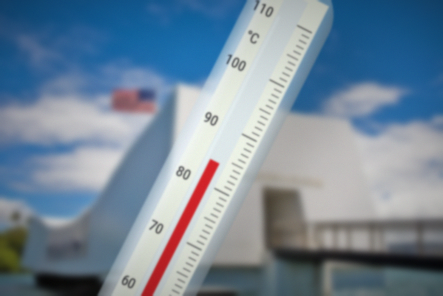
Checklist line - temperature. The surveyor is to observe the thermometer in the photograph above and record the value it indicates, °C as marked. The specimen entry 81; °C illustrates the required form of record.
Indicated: 84; °C
